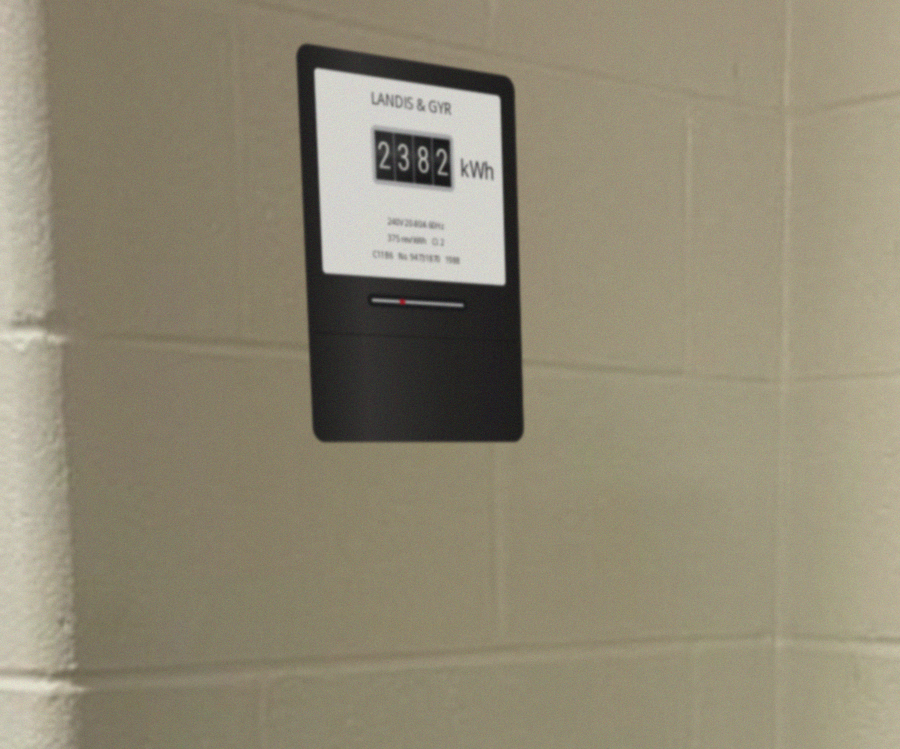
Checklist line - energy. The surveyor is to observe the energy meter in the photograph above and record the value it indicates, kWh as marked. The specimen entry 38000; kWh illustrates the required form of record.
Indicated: 2382; kWh
